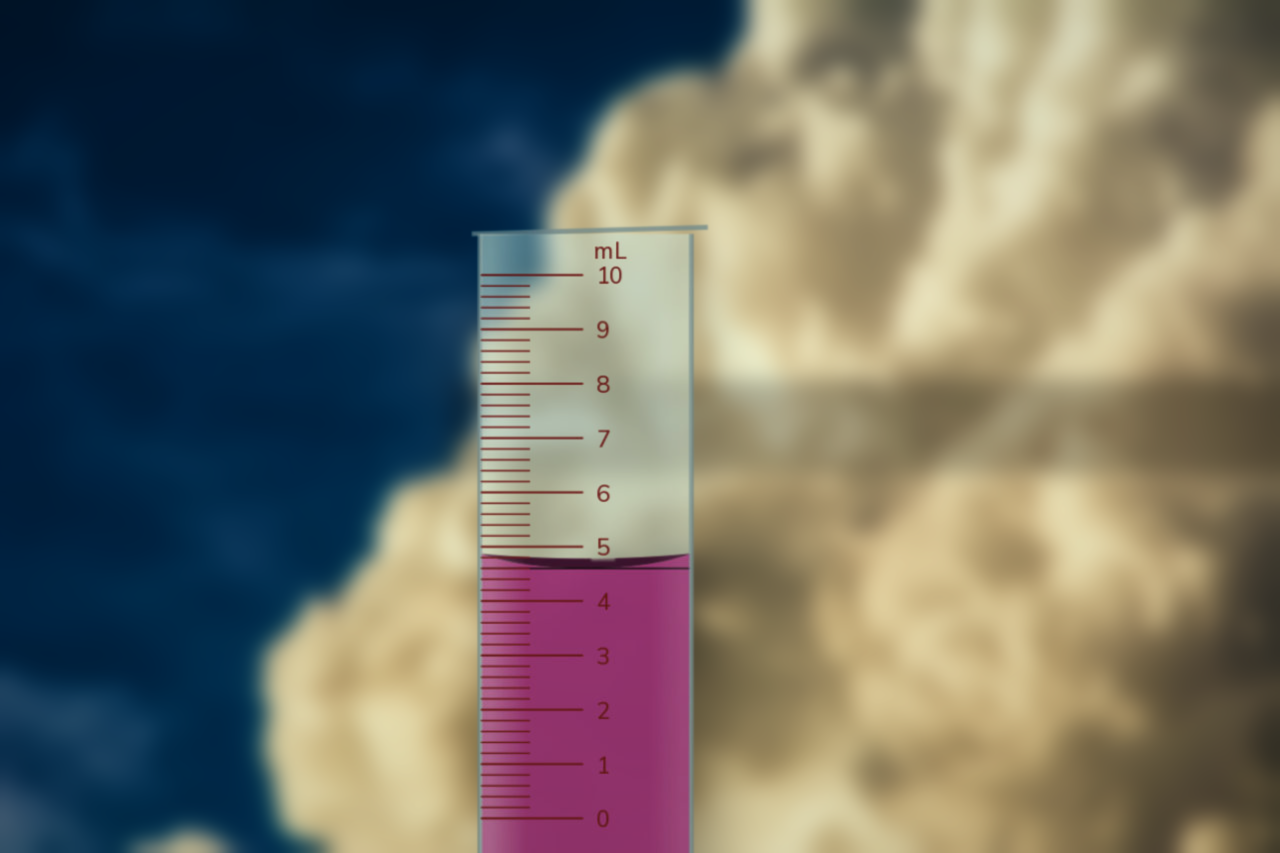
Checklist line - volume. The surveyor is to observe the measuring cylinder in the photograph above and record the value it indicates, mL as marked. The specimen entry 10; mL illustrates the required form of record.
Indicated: 4.6; mL
